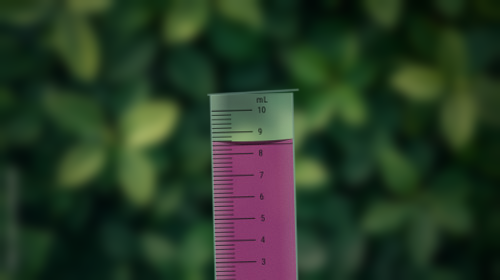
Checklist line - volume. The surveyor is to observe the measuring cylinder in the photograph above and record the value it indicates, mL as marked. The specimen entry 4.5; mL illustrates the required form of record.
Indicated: 8.4; mL
